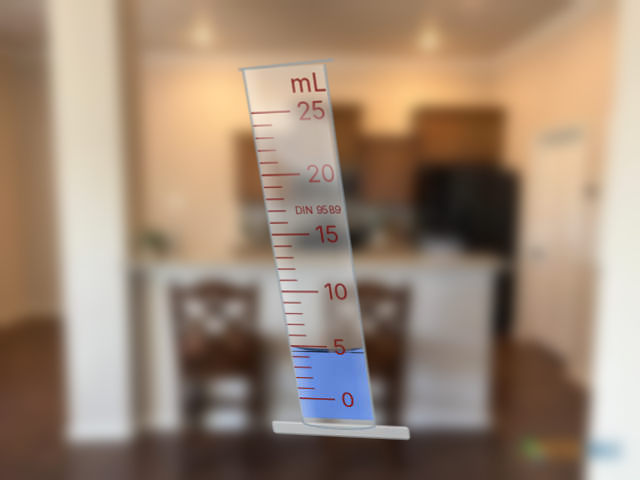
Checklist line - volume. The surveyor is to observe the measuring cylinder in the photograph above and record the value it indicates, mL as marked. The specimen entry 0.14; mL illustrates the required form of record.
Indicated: 4.5; mL
